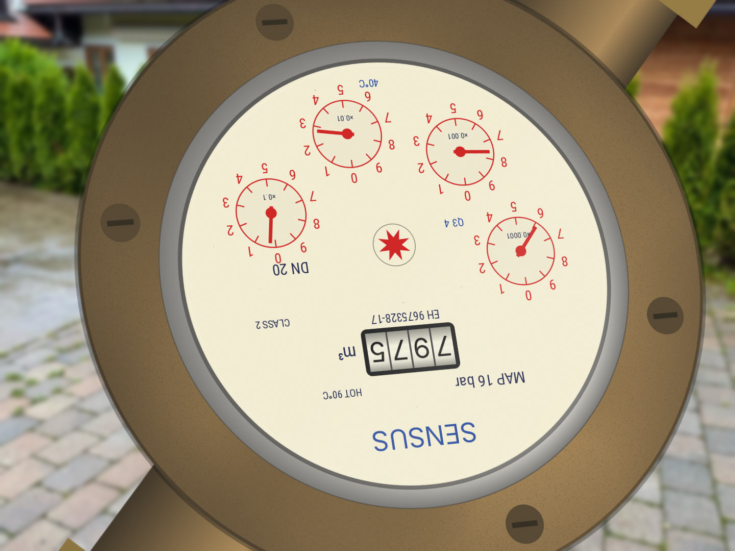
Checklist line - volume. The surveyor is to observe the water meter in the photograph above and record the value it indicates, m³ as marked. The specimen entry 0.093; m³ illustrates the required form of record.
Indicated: 7975.0276; m³
